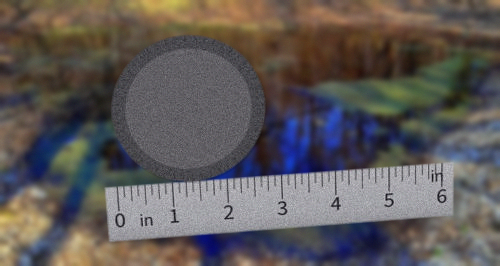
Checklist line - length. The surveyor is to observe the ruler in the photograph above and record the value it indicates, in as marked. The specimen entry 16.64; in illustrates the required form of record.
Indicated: 2.75; in
